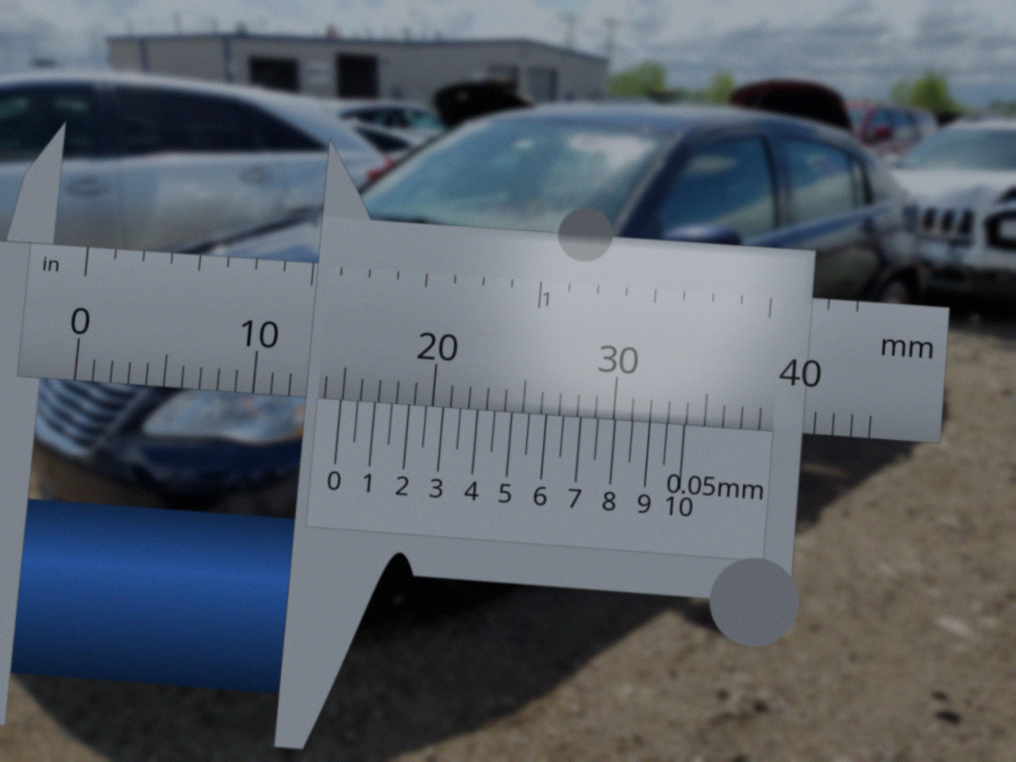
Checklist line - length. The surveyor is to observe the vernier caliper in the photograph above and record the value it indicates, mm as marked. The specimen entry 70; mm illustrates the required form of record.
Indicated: 14.9; mm
